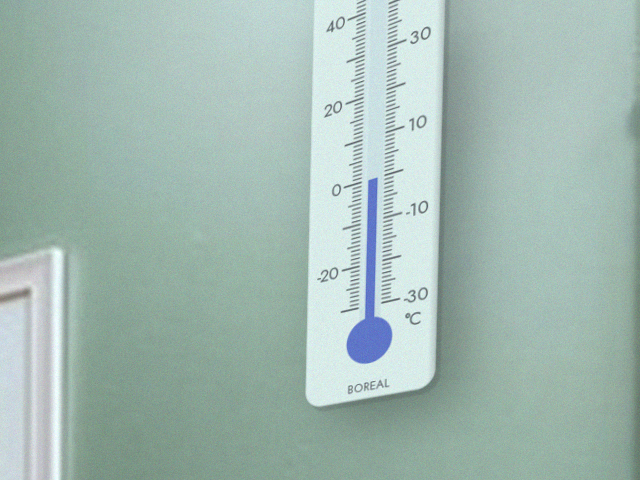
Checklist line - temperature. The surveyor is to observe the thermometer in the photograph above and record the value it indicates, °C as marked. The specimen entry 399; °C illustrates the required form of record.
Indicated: 0; °C
